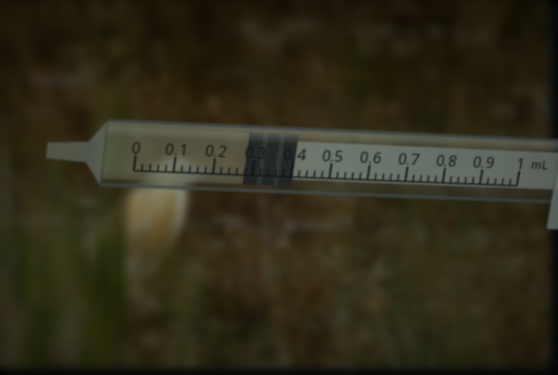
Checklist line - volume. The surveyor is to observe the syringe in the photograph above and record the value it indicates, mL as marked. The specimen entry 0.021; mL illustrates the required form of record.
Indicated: 0.28; mL
